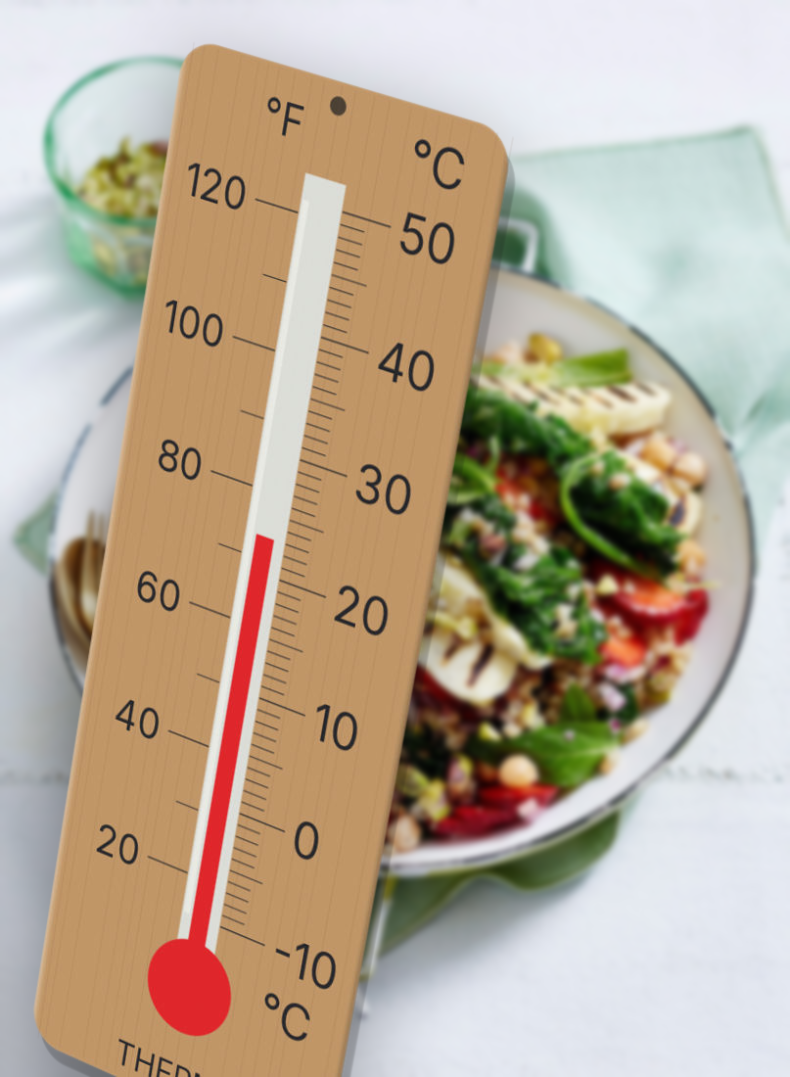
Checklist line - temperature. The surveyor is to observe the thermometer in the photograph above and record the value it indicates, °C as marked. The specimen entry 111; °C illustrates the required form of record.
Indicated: 23; °C
